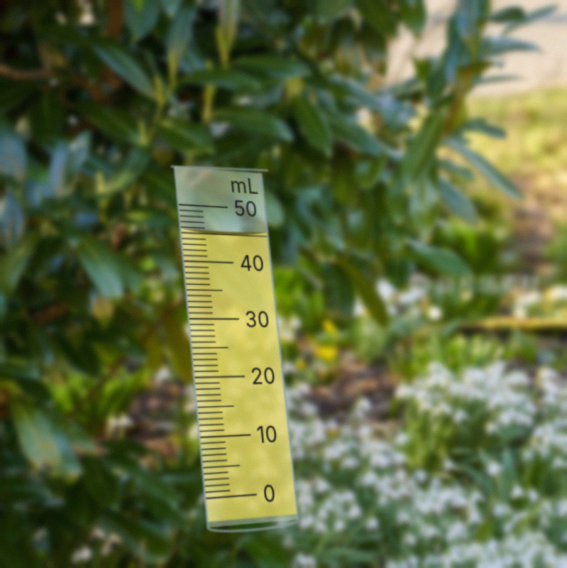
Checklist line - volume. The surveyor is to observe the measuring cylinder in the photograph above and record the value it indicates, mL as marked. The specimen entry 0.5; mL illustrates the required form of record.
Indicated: 45; mL
